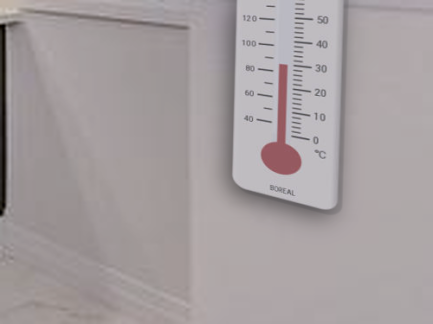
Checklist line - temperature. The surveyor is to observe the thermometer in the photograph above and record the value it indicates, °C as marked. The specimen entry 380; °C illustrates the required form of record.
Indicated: 30; °C
